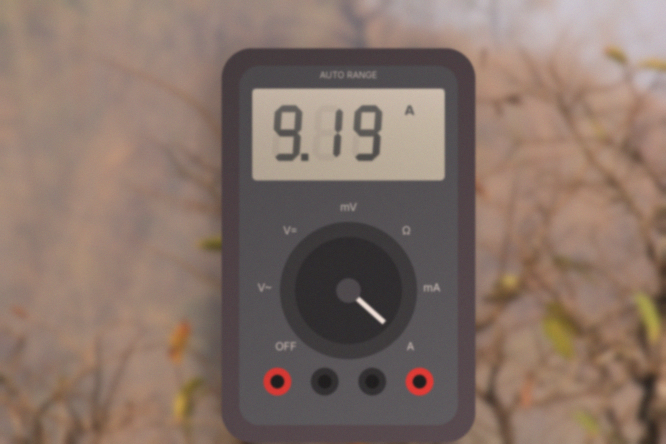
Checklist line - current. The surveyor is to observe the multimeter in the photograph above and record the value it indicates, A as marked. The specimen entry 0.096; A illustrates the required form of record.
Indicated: 9.19; A
